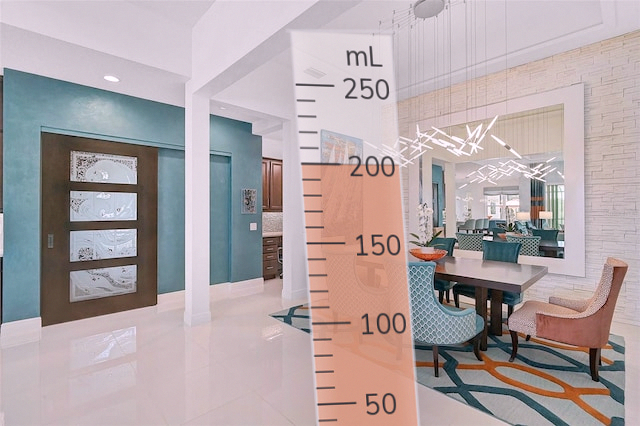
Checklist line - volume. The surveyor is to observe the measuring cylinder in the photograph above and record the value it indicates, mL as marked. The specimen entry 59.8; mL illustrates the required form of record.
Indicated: 200; mL
